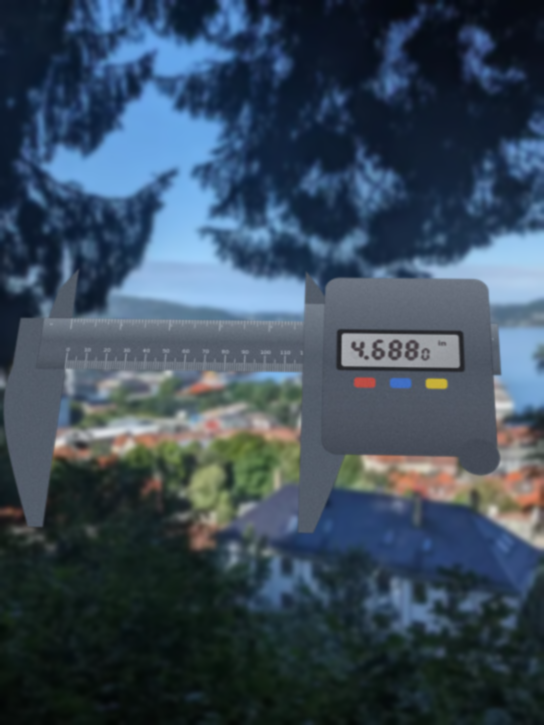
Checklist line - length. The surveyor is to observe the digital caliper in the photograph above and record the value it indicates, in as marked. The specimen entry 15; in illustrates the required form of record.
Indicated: 4.6880; in
